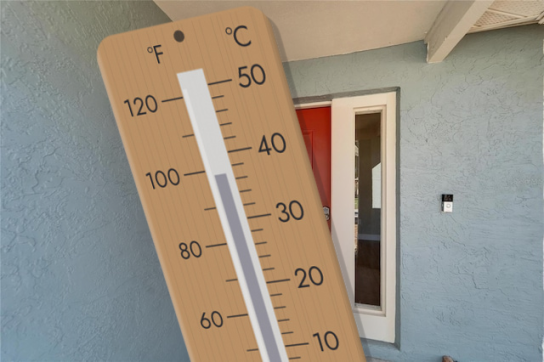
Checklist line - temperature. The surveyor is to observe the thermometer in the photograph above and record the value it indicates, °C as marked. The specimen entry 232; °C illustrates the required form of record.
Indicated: 37; °C
